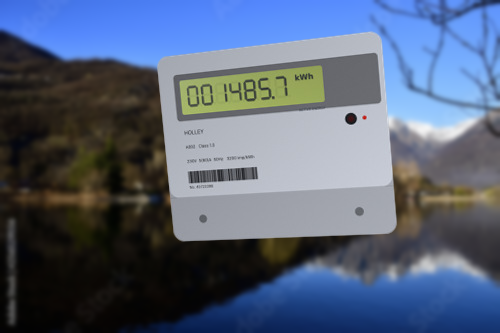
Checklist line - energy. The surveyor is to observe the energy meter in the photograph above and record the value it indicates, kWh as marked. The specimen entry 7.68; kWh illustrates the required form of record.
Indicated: 1485.7; kWh
